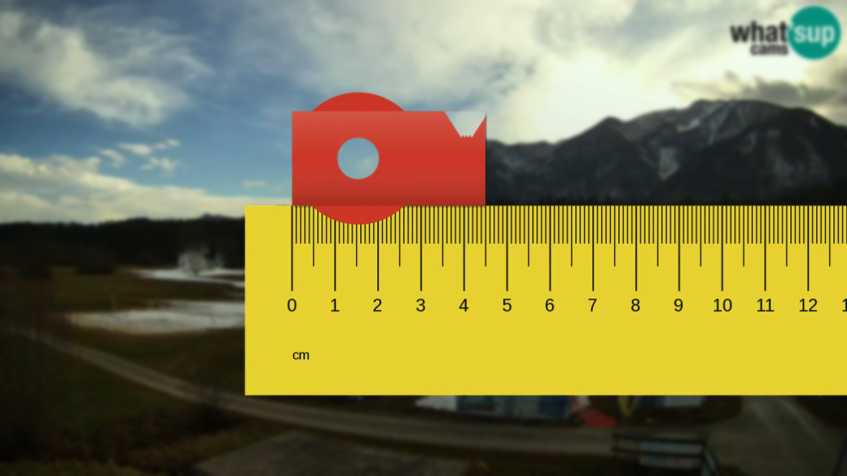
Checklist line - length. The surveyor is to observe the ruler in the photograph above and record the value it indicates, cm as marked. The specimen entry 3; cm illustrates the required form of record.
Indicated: 4.5; cm
